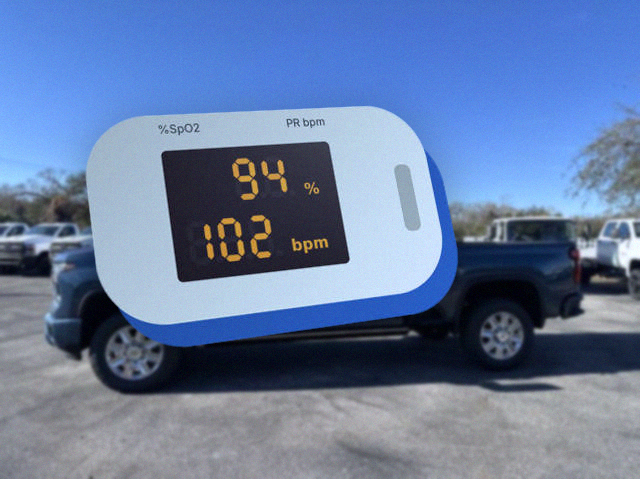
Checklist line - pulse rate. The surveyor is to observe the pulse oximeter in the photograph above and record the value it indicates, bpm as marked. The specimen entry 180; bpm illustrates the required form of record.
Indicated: 102; bpm
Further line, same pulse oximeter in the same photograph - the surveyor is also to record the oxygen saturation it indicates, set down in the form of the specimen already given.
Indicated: 94; %
